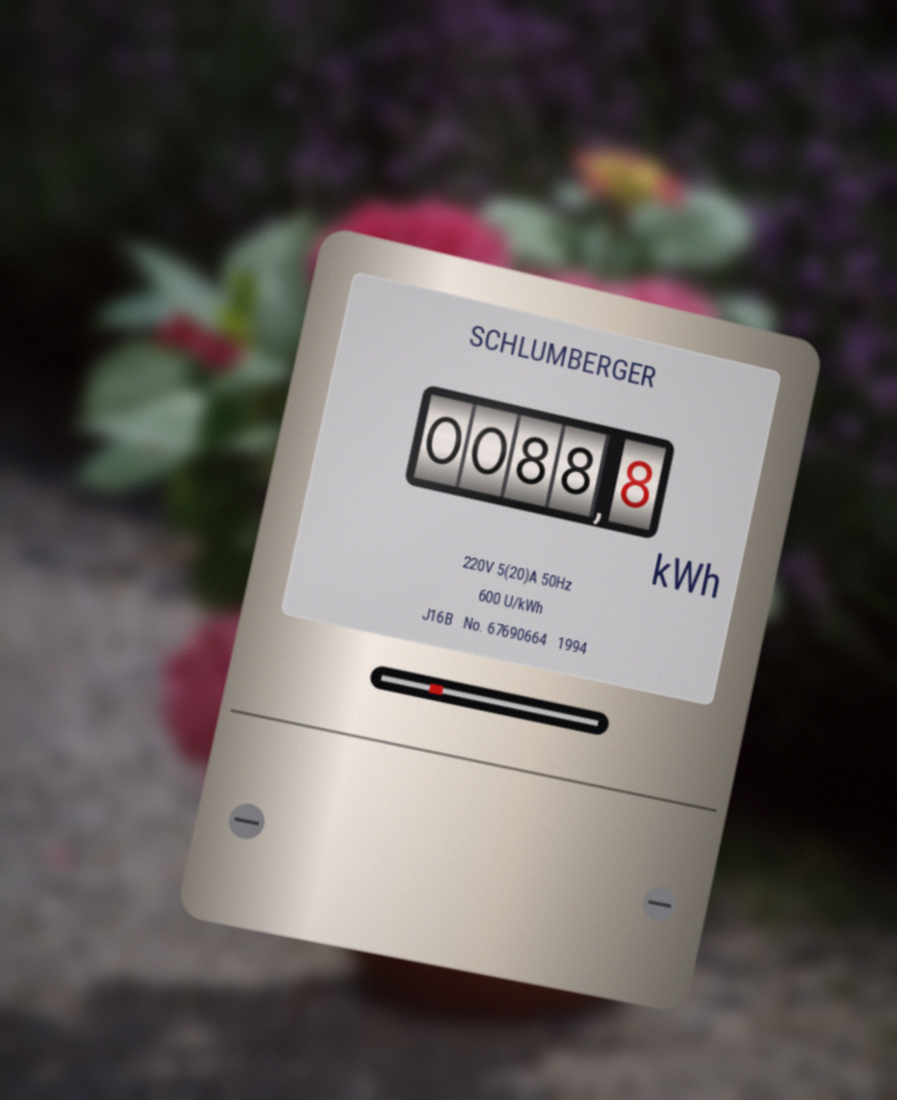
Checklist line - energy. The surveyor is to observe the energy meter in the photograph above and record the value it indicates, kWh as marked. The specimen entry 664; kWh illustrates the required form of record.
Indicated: 88.8; kWh
